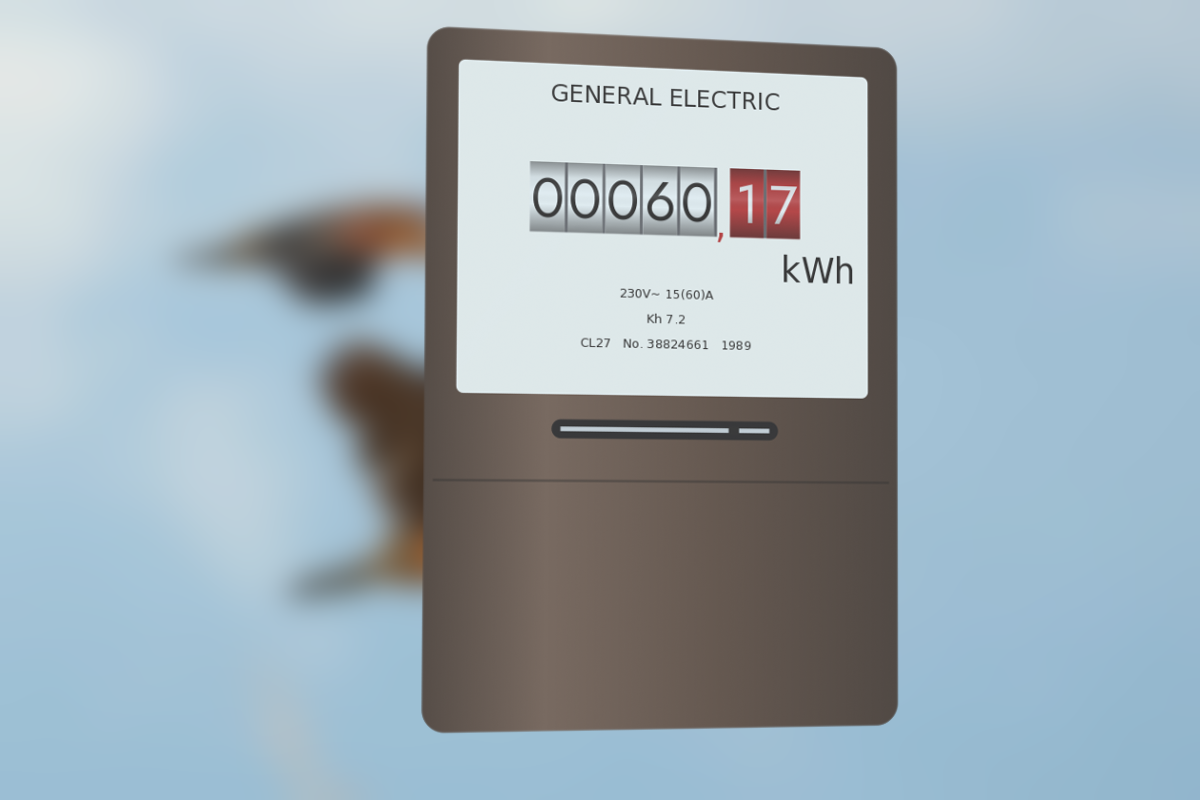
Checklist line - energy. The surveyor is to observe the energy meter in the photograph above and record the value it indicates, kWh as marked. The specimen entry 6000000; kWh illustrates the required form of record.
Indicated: 60.17; kWh
